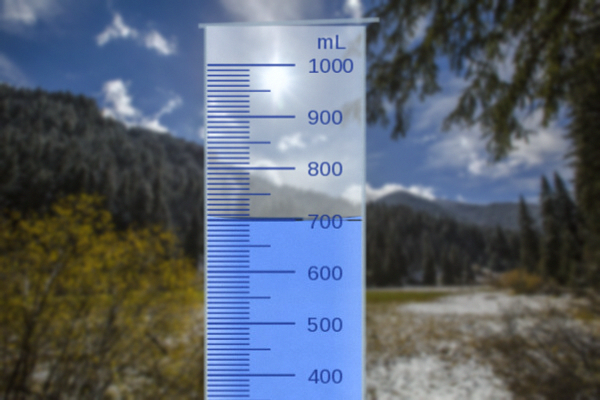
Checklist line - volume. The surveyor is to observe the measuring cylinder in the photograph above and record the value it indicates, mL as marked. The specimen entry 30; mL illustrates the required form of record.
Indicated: 700; mL
